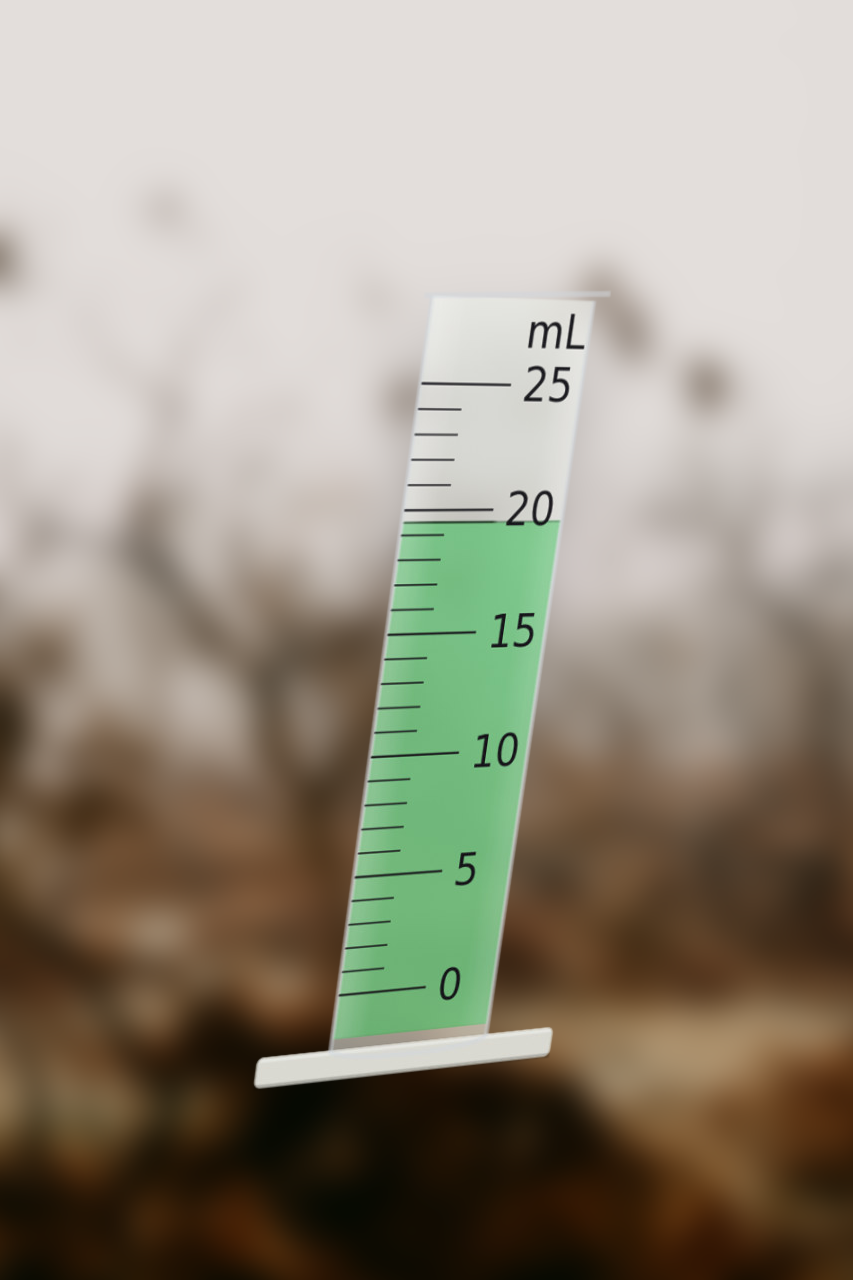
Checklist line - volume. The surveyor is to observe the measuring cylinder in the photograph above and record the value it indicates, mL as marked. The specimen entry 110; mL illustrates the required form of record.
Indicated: 19.5; mL
